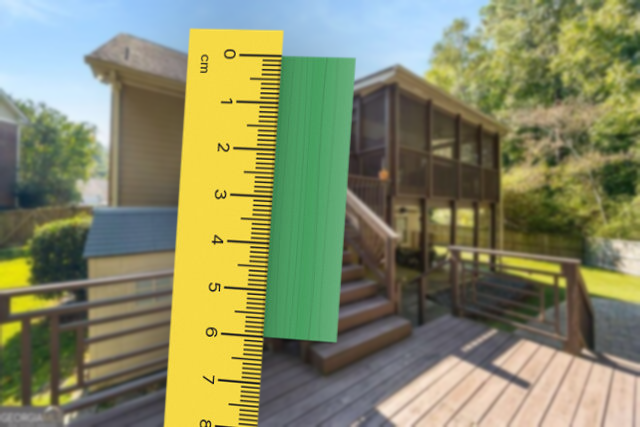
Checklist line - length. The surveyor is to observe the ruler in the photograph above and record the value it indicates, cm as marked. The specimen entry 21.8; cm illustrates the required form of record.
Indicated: 6; cm
